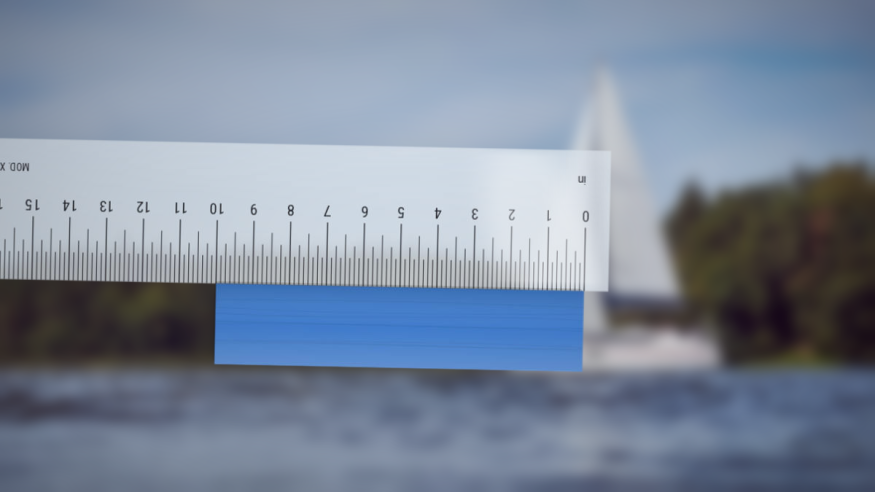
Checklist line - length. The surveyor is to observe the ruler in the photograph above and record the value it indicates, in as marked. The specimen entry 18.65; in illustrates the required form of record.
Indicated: 10; in
